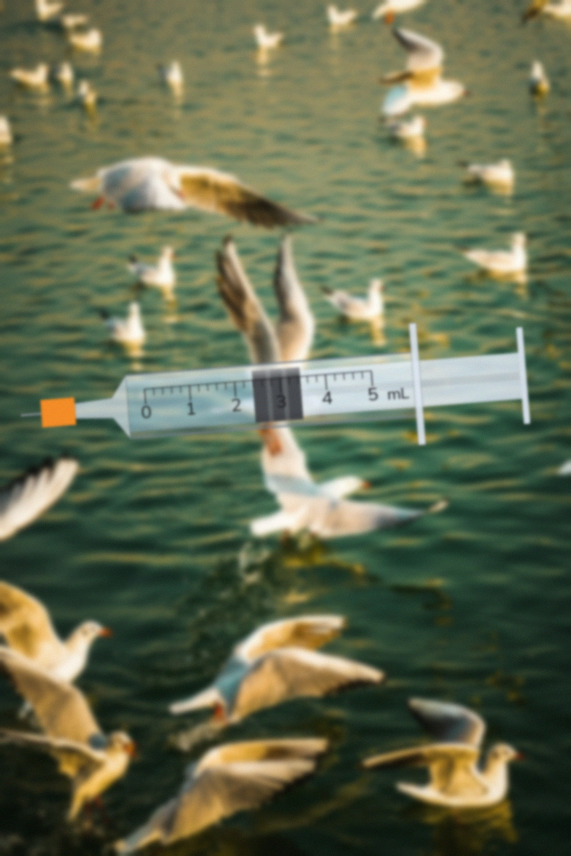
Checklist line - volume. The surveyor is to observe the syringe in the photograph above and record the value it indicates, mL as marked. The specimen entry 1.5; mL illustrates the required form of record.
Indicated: 2.4; mL
